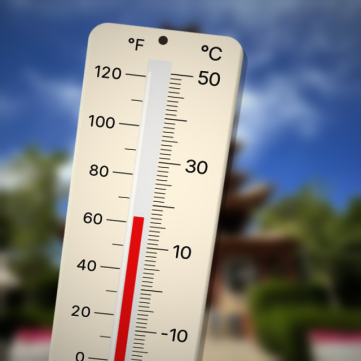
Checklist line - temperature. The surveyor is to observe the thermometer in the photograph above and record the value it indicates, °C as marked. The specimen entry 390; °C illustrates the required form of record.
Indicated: 17; °C
